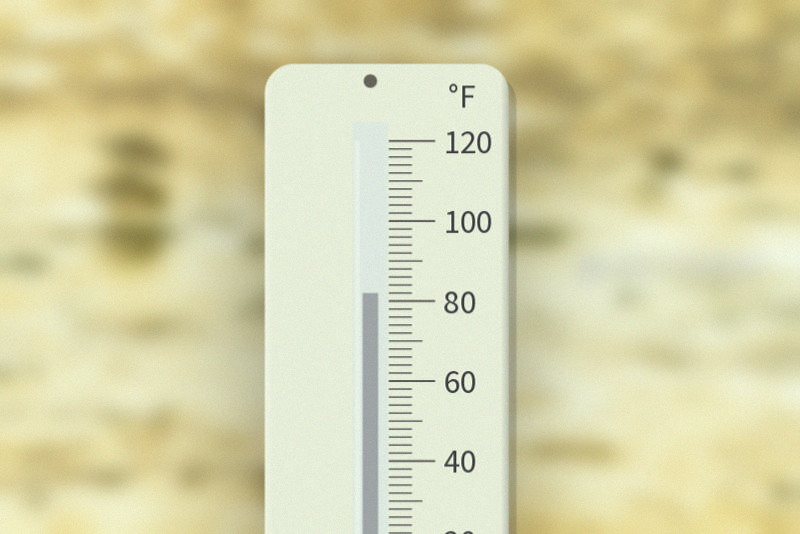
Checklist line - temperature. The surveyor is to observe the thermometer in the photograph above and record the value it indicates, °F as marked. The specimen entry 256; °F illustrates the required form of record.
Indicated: 82; °F
